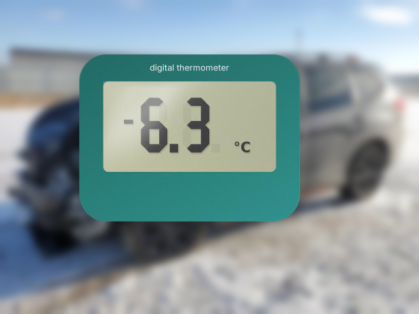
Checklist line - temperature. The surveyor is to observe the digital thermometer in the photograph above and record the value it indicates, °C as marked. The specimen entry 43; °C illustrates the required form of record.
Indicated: -6.3; °C
